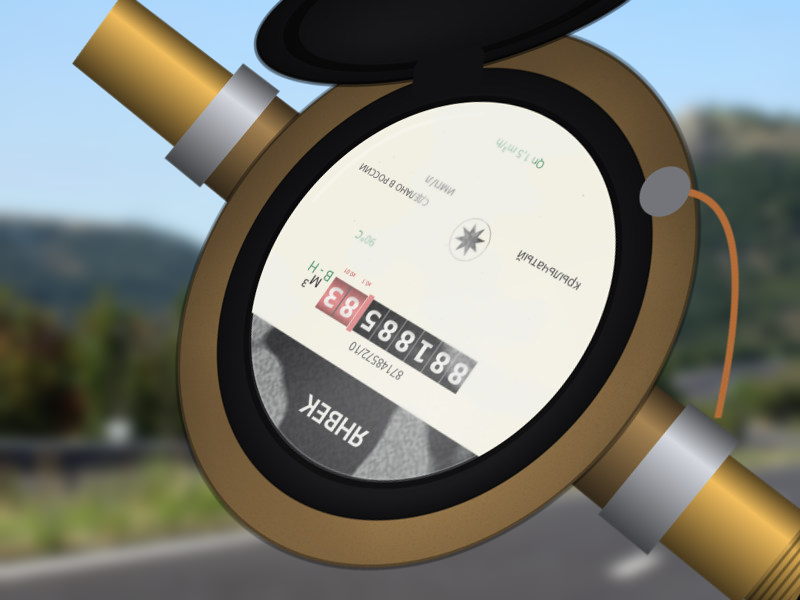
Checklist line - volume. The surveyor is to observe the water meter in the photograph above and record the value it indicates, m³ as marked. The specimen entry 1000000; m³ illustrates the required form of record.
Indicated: 881885.83; m³
